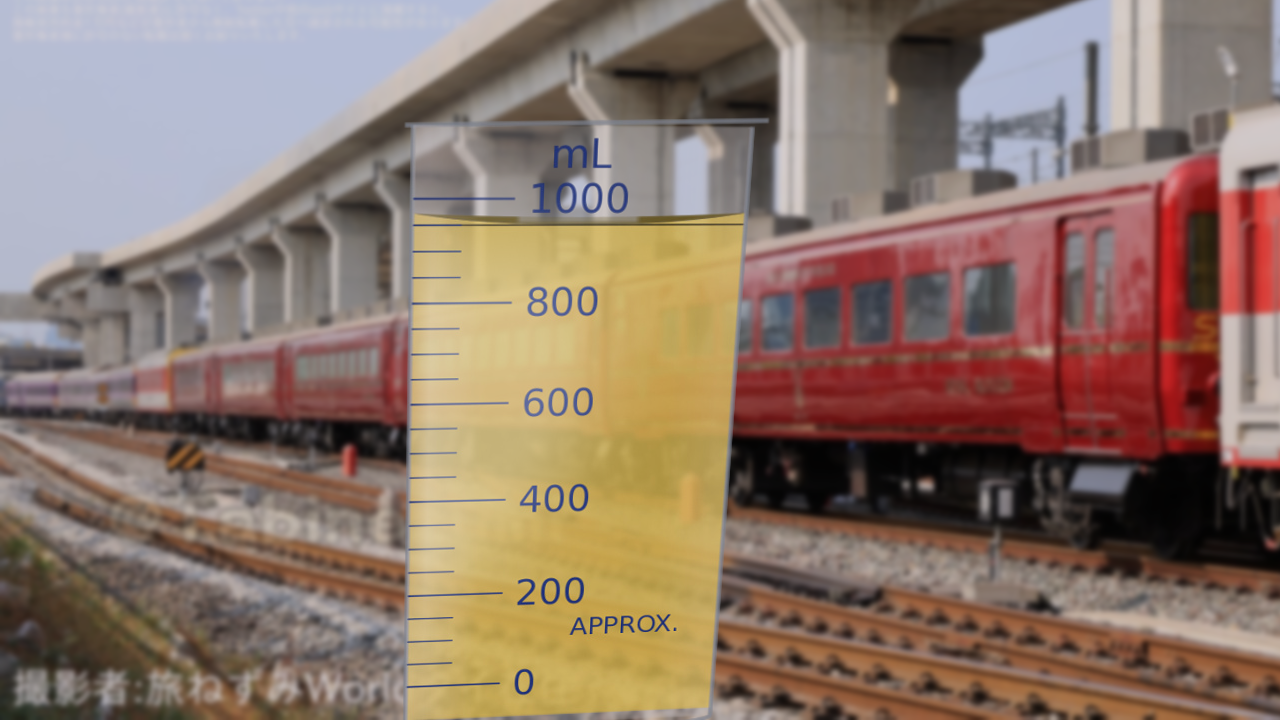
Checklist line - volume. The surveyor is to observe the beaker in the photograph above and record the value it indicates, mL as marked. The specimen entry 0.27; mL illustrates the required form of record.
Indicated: 950; mL
